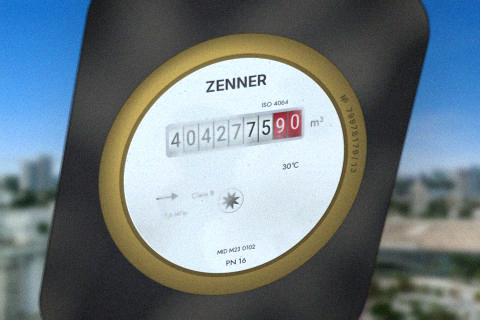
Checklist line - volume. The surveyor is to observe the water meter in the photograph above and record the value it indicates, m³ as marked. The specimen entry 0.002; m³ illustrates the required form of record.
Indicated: 4042775.90; m³
